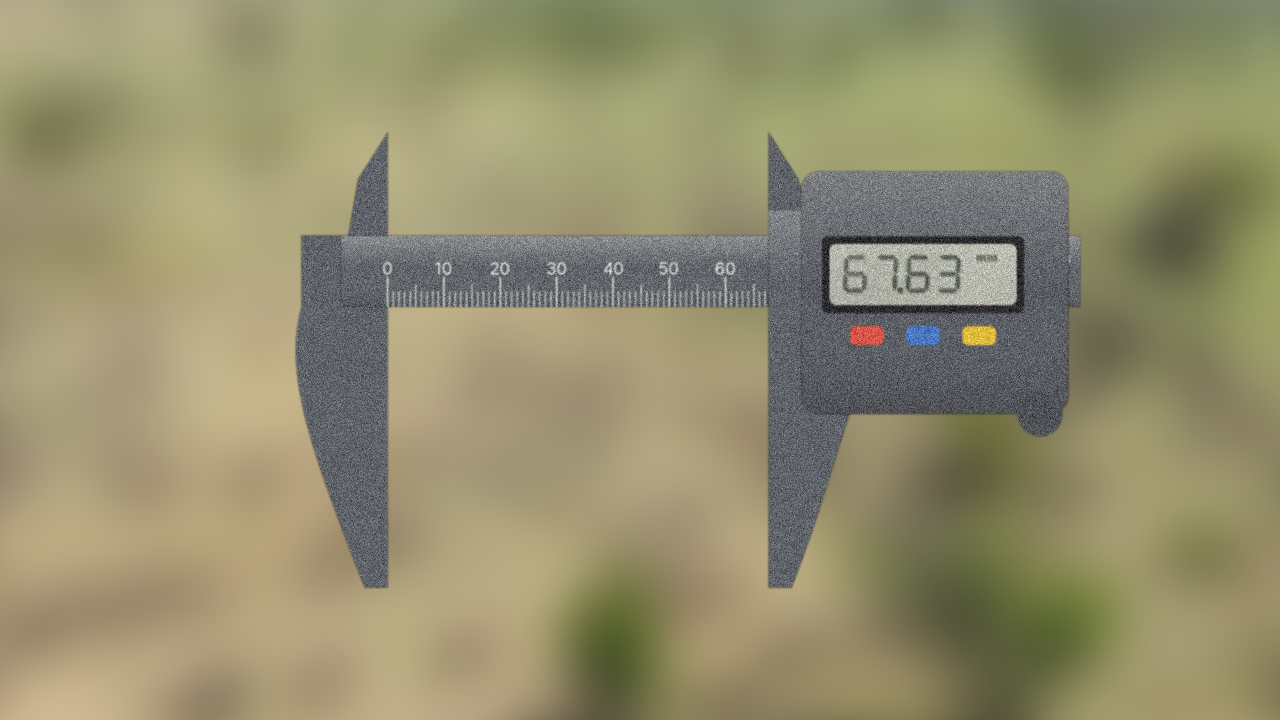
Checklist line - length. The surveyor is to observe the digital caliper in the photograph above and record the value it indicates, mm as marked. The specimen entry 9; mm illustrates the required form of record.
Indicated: 67.63; mm
